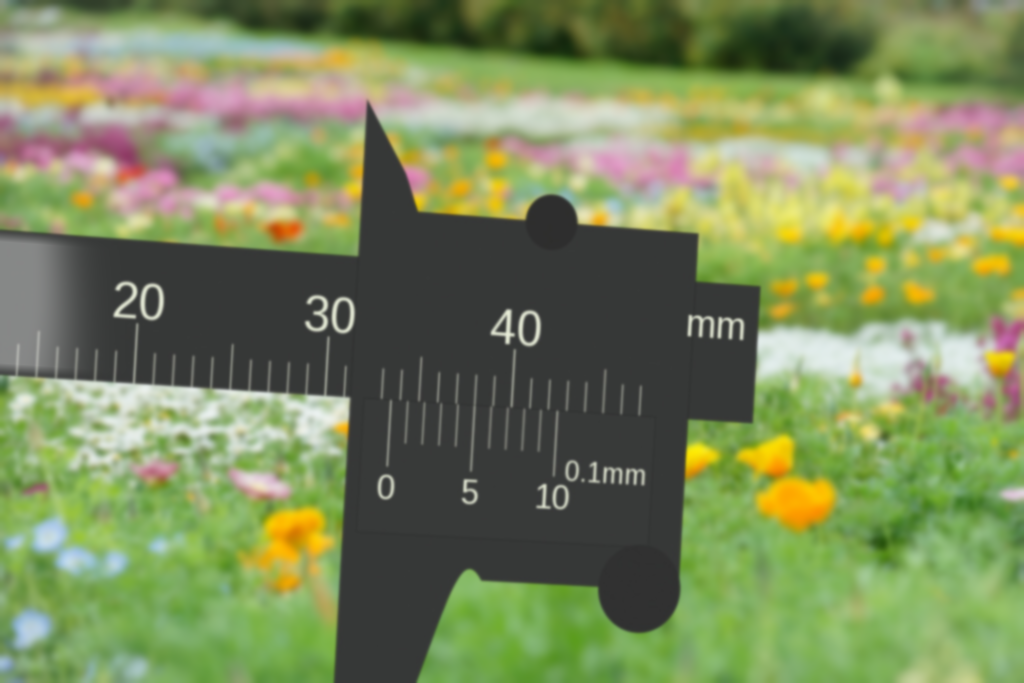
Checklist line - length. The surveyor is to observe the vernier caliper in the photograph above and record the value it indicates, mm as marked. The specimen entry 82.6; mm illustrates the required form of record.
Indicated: 33.5; mm
